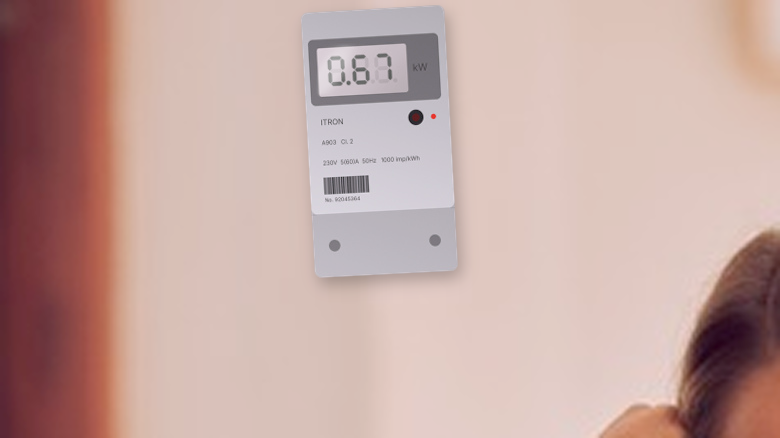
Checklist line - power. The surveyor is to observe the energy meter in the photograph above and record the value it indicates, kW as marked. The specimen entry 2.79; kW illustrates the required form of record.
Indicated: 0.67; kW
